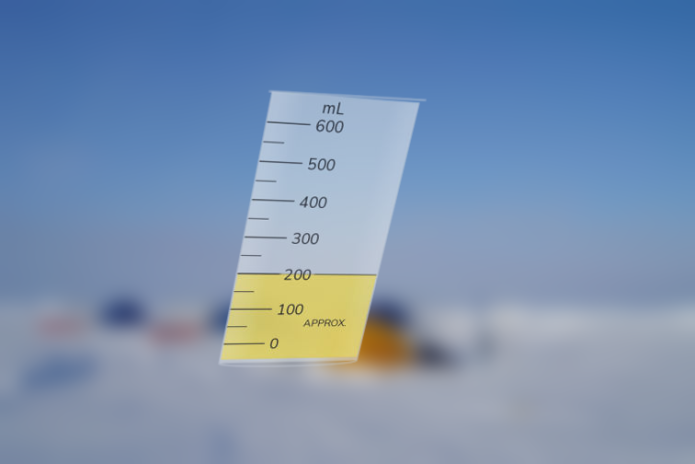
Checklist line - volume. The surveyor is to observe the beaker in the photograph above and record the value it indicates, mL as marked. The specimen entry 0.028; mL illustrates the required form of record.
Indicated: 200; mL
